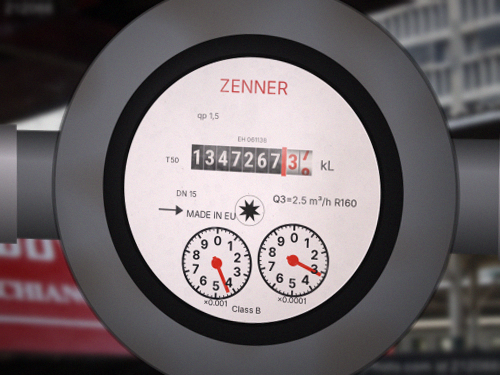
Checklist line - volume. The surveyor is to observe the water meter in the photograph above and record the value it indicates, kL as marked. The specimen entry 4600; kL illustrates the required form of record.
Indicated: 1347267.3743; kL
